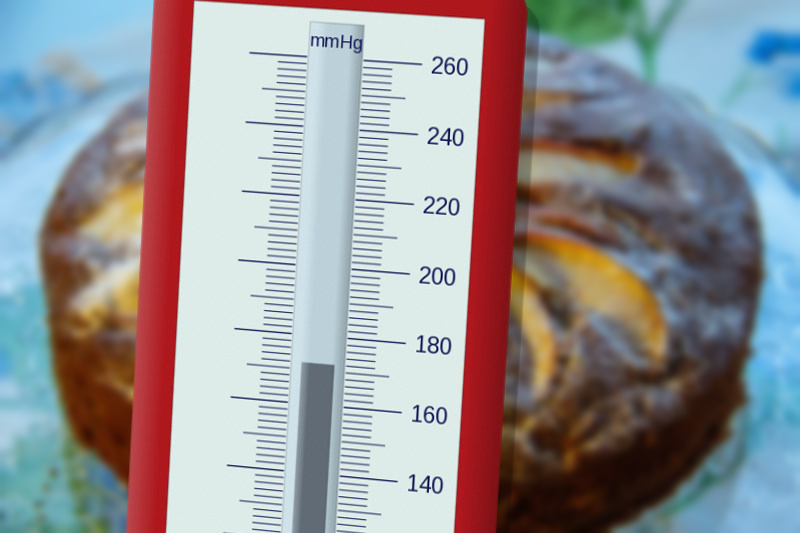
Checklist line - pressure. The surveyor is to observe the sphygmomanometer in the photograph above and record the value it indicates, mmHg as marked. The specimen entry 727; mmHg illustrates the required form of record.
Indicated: 172; mmHg
